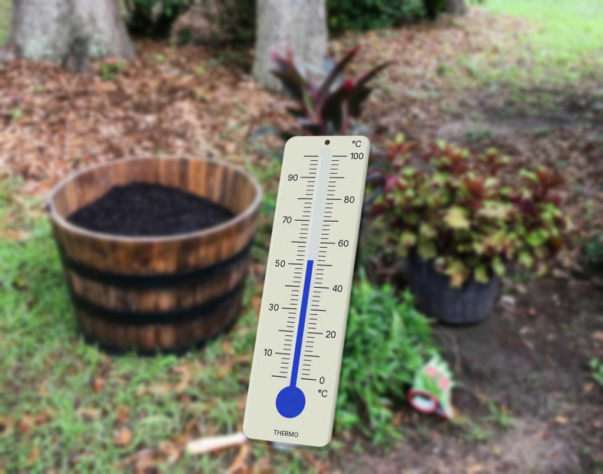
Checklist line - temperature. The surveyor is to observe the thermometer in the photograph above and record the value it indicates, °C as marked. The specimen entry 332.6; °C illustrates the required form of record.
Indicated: 52; °C
